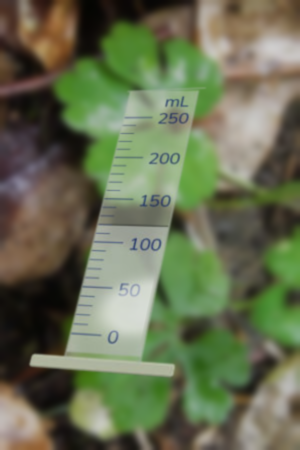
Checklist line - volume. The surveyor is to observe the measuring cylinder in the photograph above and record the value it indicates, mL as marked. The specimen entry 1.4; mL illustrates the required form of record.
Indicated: 120; mL
